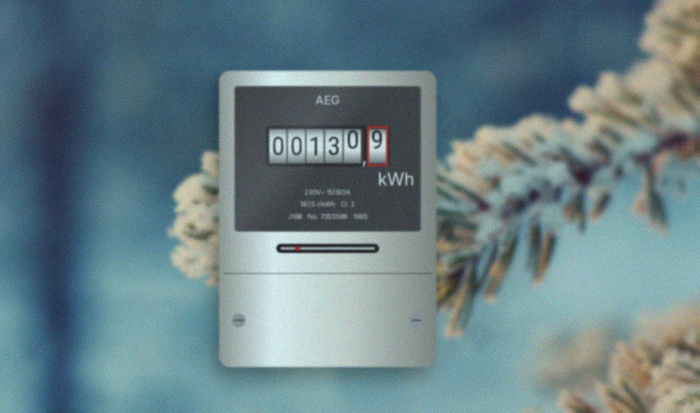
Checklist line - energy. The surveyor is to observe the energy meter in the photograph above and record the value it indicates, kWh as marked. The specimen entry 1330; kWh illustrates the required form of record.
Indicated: 130.9; kWh
